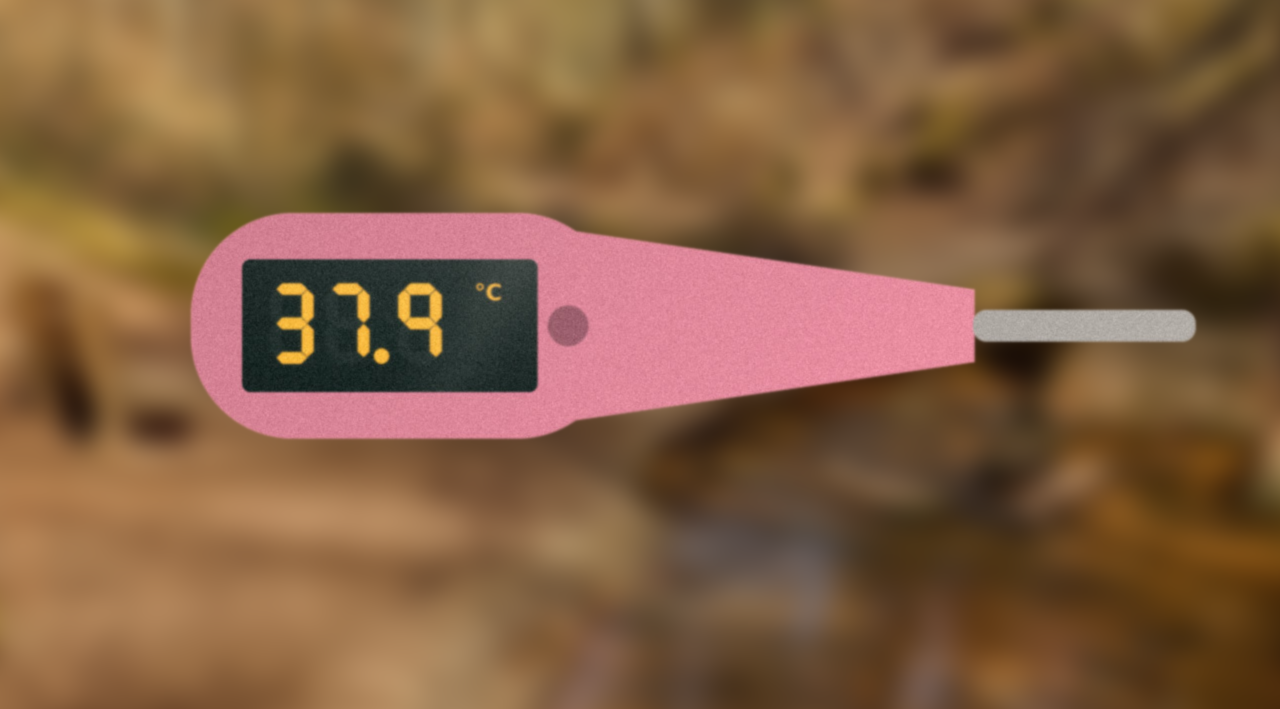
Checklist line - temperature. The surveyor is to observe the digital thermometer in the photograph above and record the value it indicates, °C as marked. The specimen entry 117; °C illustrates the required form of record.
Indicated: 37.9; °C
